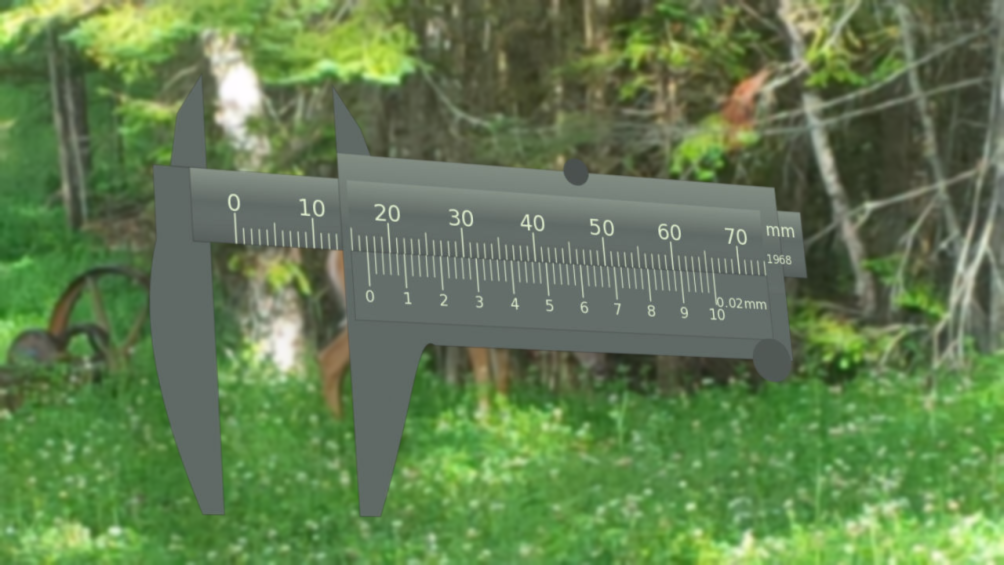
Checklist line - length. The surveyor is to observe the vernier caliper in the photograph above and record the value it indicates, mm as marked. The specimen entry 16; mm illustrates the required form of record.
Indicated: 17.0; mm
